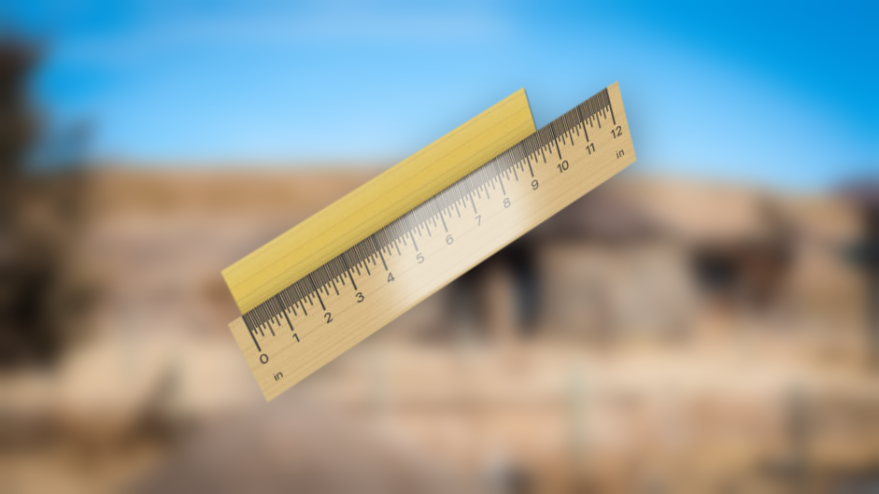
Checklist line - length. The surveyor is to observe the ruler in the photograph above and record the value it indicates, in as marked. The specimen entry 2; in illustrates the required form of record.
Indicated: 9.5; in
